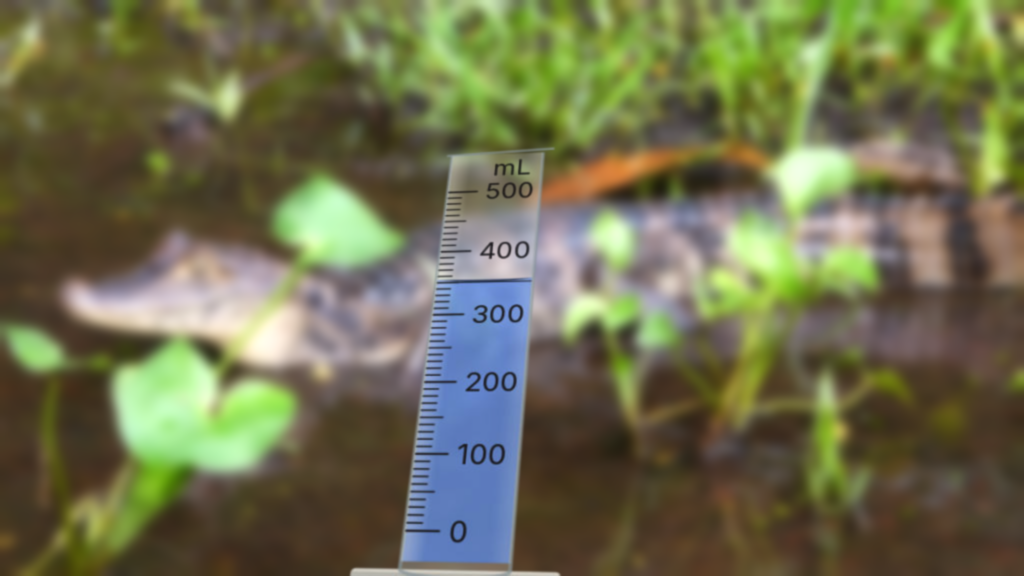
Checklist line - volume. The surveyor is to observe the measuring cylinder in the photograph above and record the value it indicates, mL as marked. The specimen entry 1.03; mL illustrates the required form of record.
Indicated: 350; mL
